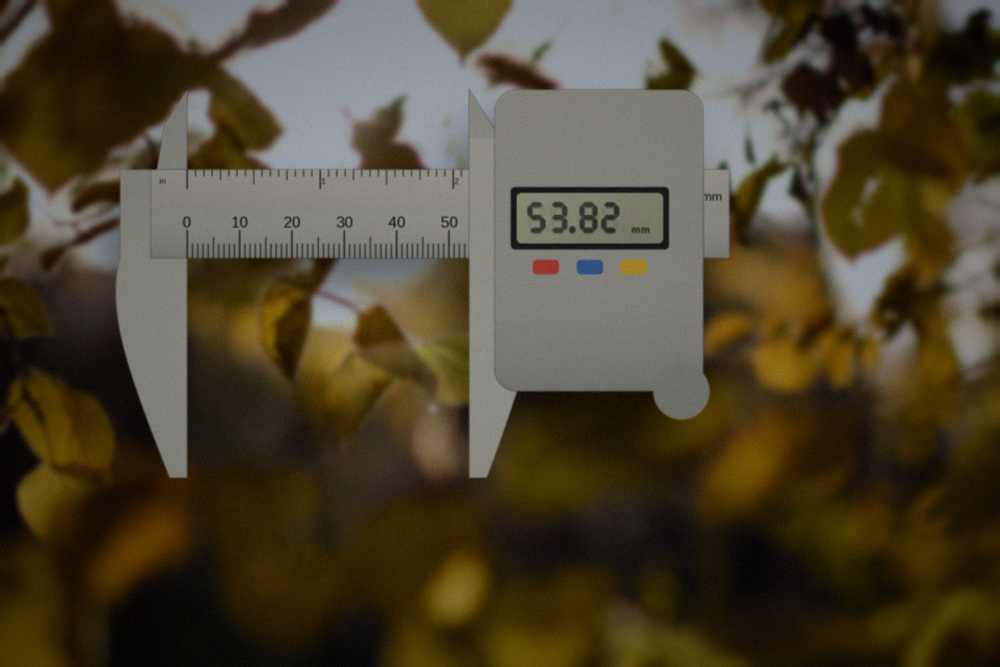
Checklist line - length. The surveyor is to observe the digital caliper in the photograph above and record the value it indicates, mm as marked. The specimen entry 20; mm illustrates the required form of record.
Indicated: 53.82; mm
